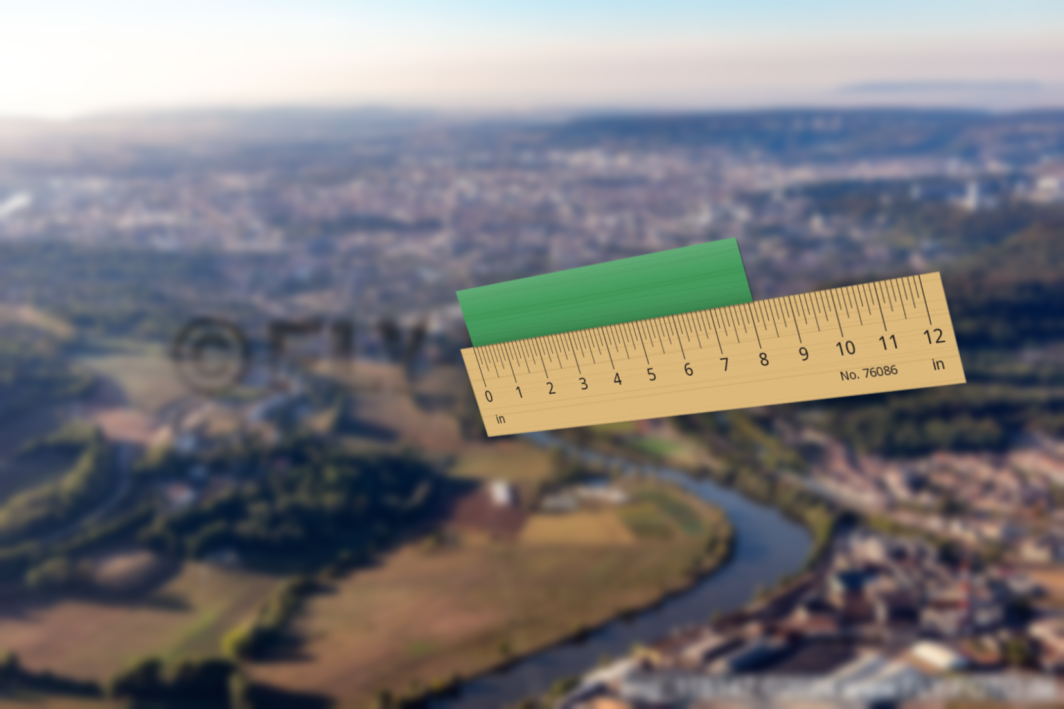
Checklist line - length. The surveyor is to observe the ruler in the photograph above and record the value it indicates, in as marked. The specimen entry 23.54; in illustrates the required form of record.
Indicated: 8.125; in
